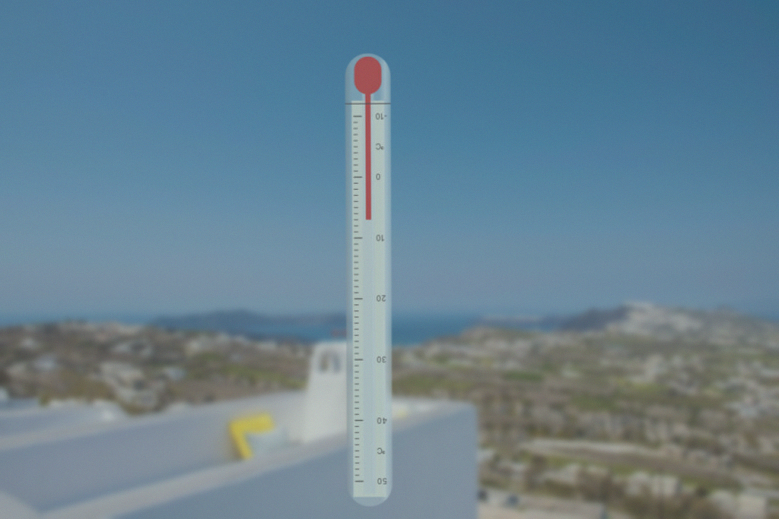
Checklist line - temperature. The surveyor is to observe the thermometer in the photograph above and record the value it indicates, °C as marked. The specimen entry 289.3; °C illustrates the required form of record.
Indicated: 7; °C
